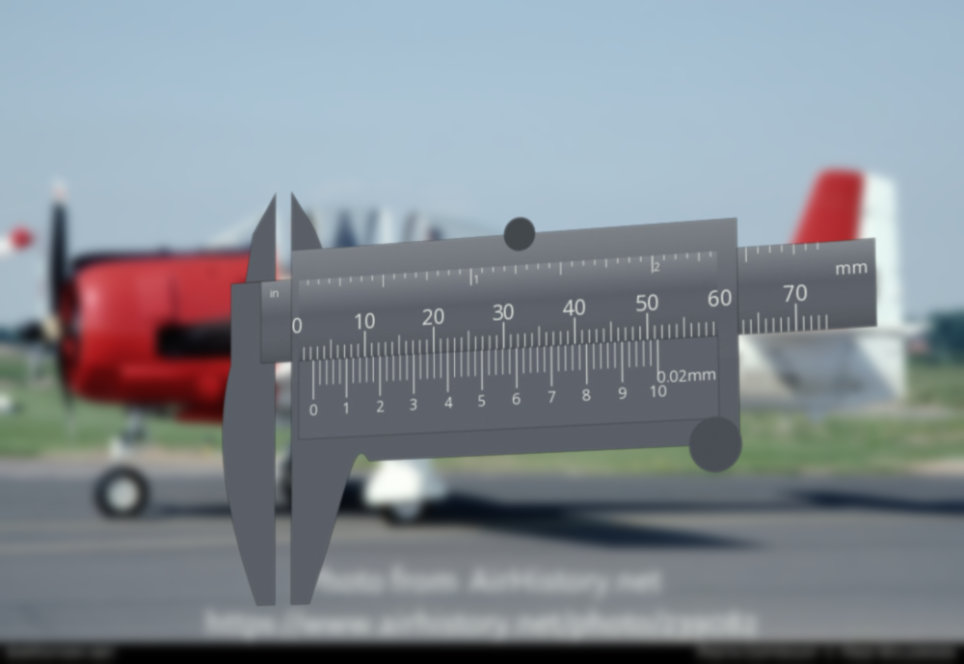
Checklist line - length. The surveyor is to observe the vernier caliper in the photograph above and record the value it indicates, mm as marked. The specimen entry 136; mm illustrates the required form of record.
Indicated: 2.4; mm
